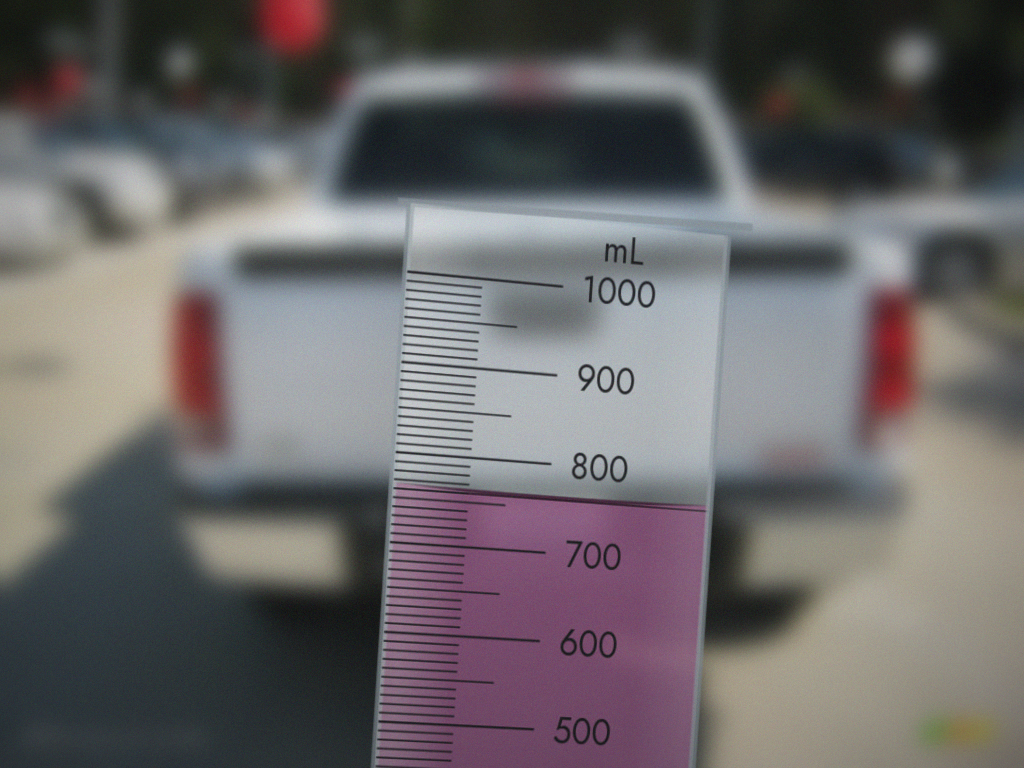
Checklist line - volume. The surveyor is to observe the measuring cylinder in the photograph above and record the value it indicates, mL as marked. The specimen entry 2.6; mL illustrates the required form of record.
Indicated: 760; mL
